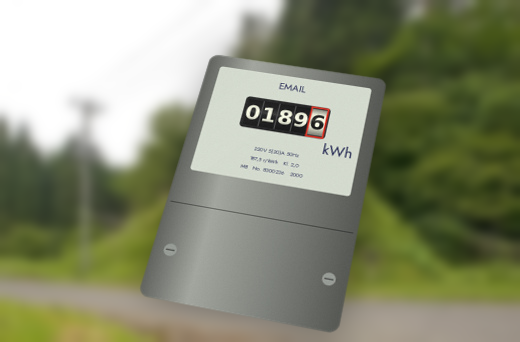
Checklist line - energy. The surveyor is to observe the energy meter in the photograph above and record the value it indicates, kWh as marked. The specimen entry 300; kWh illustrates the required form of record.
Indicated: 189.6; kWh
